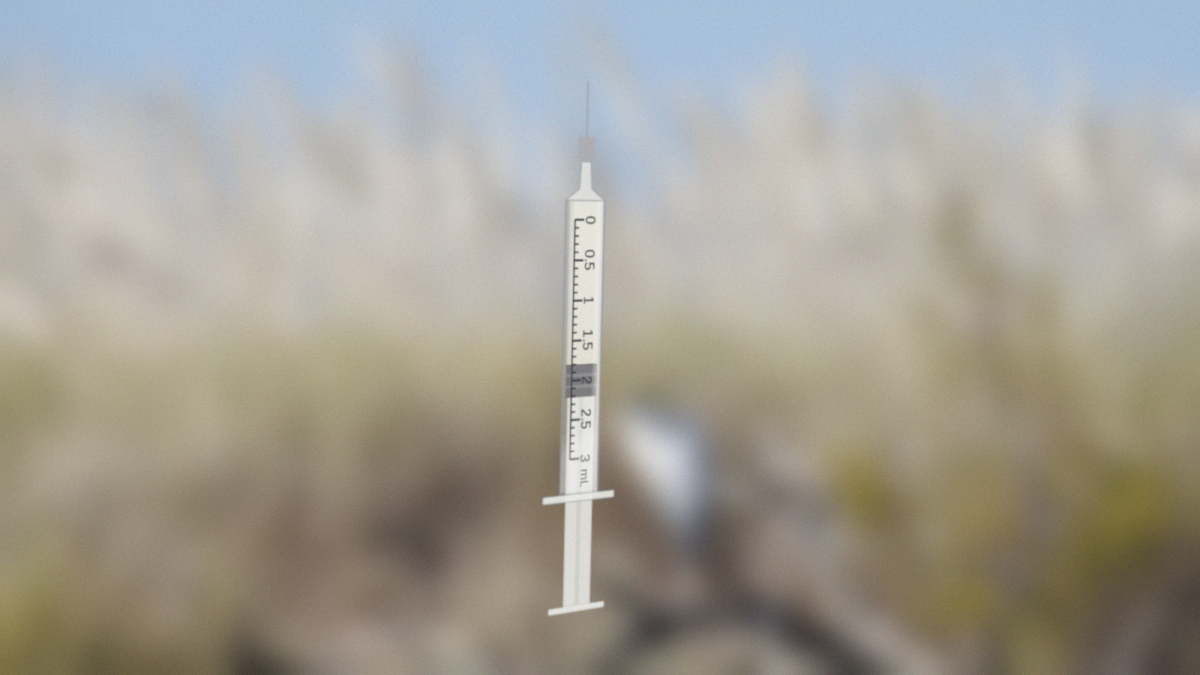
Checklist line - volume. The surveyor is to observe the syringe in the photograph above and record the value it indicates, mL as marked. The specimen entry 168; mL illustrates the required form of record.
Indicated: 1.8; mL
